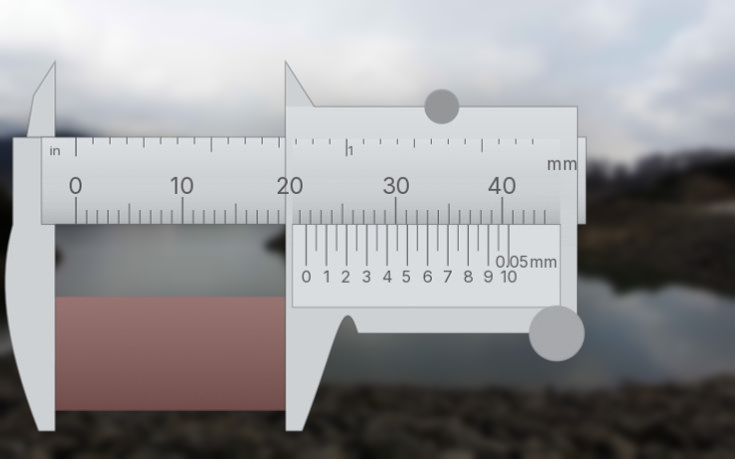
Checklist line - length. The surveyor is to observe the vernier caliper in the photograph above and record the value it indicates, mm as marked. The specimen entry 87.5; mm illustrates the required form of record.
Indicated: 21.6; mm
